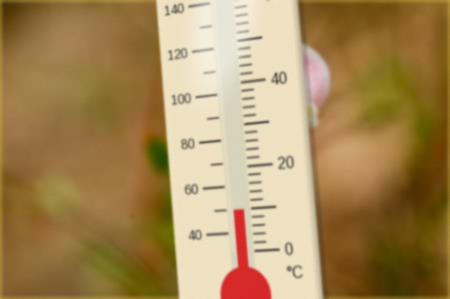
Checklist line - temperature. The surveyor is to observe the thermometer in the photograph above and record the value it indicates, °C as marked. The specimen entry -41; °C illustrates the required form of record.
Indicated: 10; °C
